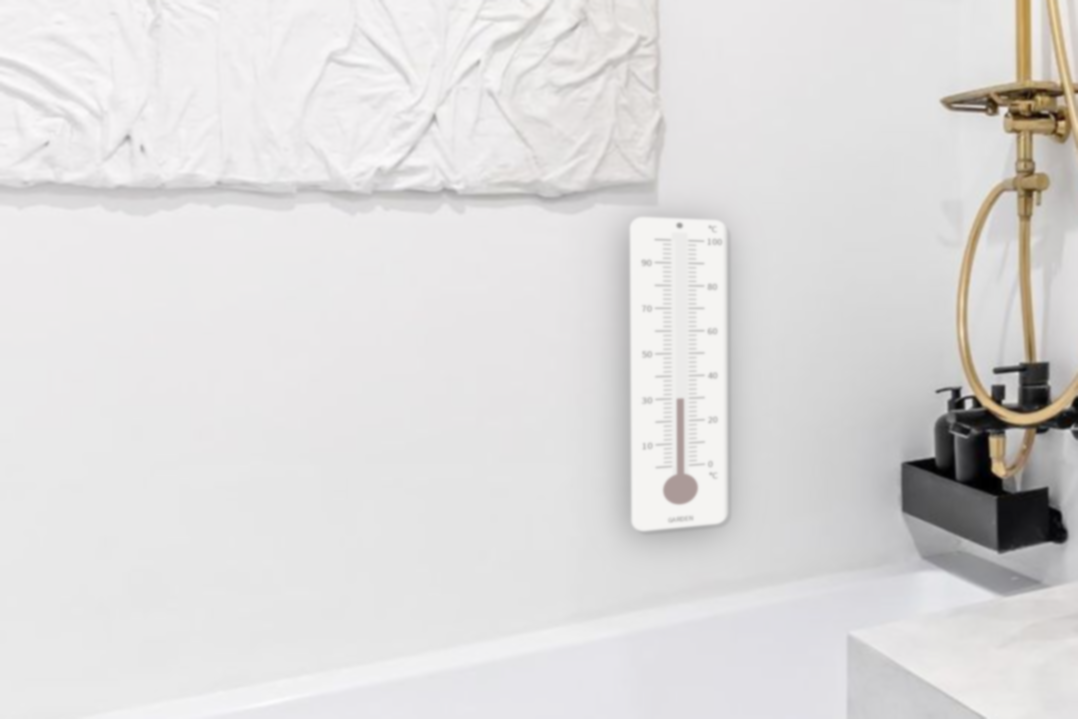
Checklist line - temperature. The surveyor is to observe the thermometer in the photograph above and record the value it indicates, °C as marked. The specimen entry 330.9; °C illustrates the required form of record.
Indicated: 30; °C
